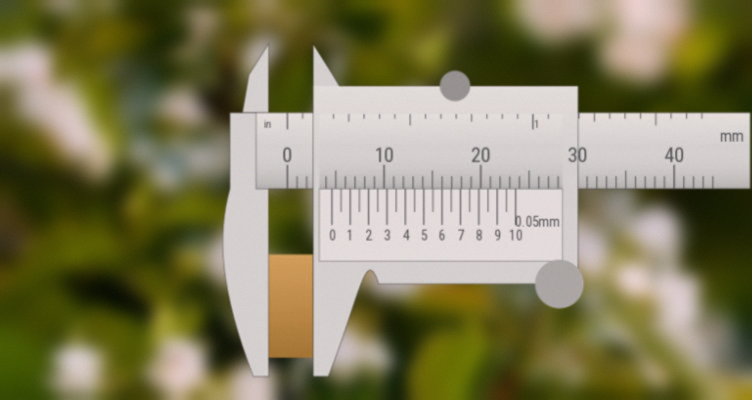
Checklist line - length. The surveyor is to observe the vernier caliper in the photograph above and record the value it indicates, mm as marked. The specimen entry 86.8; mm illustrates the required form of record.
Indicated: 4.6; mm
